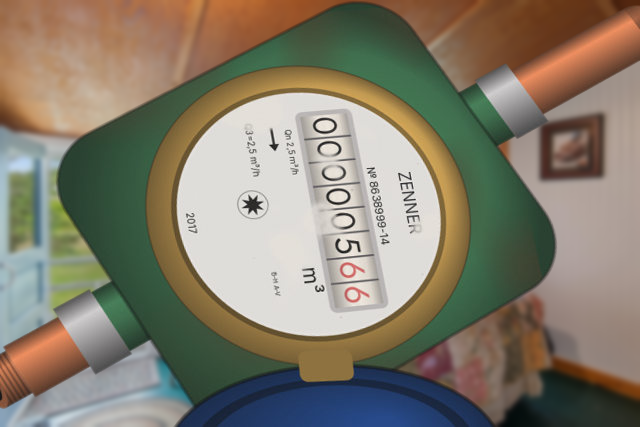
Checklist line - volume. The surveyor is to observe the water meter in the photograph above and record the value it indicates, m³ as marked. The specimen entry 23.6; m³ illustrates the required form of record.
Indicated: 5.66; m³
